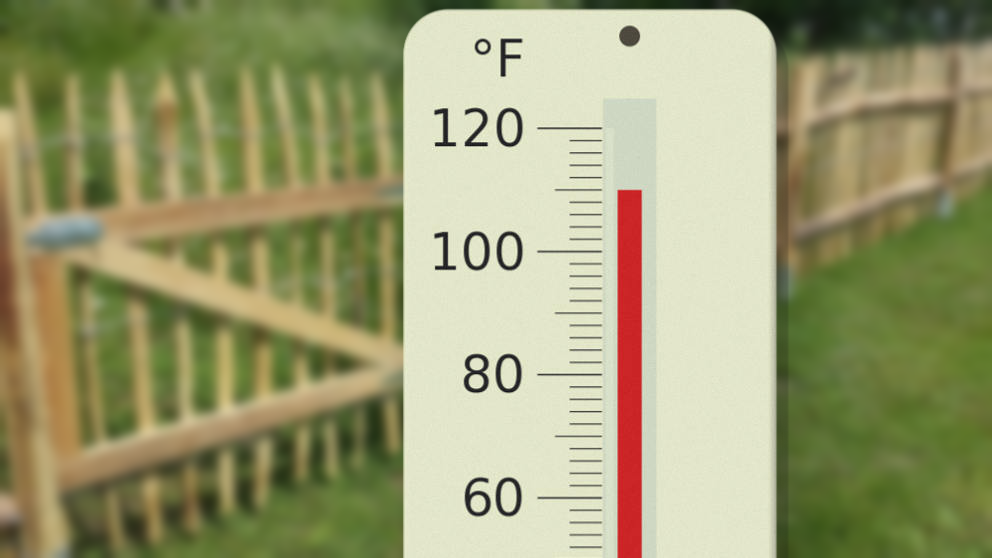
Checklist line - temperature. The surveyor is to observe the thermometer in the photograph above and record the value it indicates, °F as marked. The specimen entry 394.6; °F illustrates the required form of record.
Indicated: 110; °F
